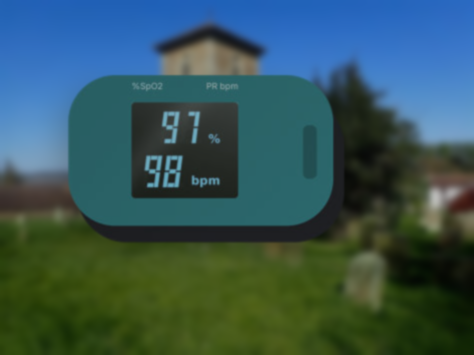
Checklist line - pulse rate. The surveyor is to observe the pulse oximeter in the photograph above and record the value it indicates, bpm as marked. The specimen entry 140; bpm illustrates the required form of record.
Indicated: 98; bpm
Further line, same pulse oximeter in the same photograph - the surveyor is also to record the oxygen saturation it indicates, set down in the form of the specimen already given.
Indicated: 97; %
